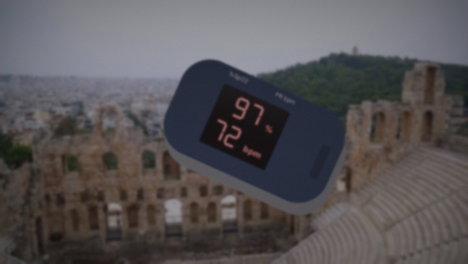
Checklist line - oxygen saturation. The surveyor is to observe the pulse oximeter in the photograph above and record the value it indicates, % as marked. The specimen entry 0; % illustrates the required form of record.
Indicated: 97; %
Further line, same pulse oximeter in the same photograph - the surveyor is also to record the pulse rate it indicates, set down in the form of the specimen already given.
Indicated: 72; bpm
